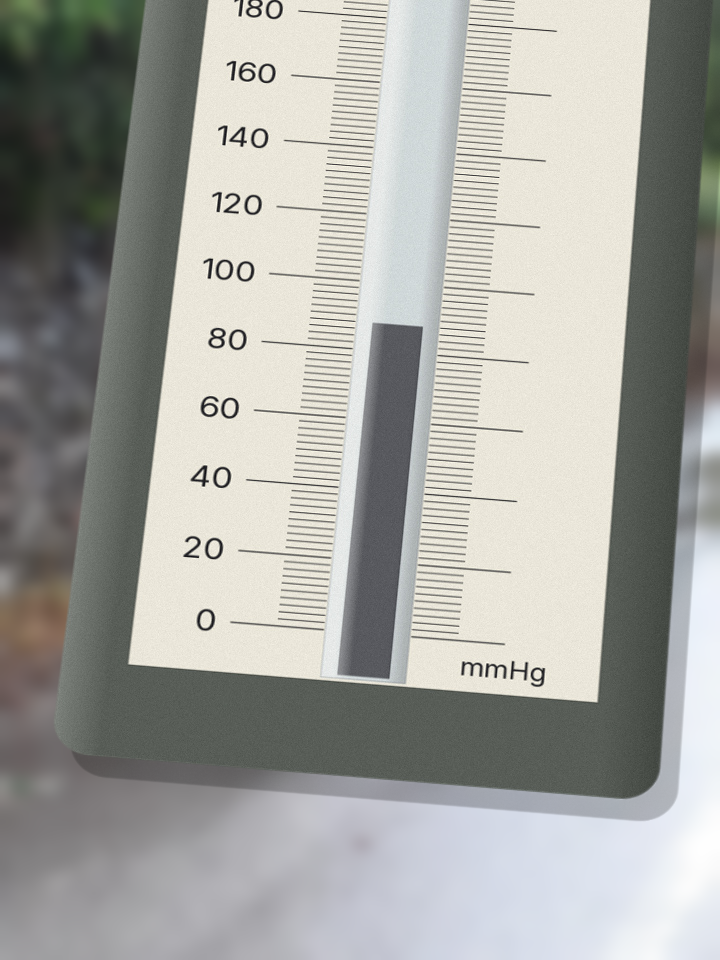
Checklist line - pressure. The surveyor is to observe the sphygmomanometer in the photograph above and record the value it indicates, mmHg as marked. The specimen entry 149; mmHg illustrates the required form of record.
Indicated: 88; mmHg
